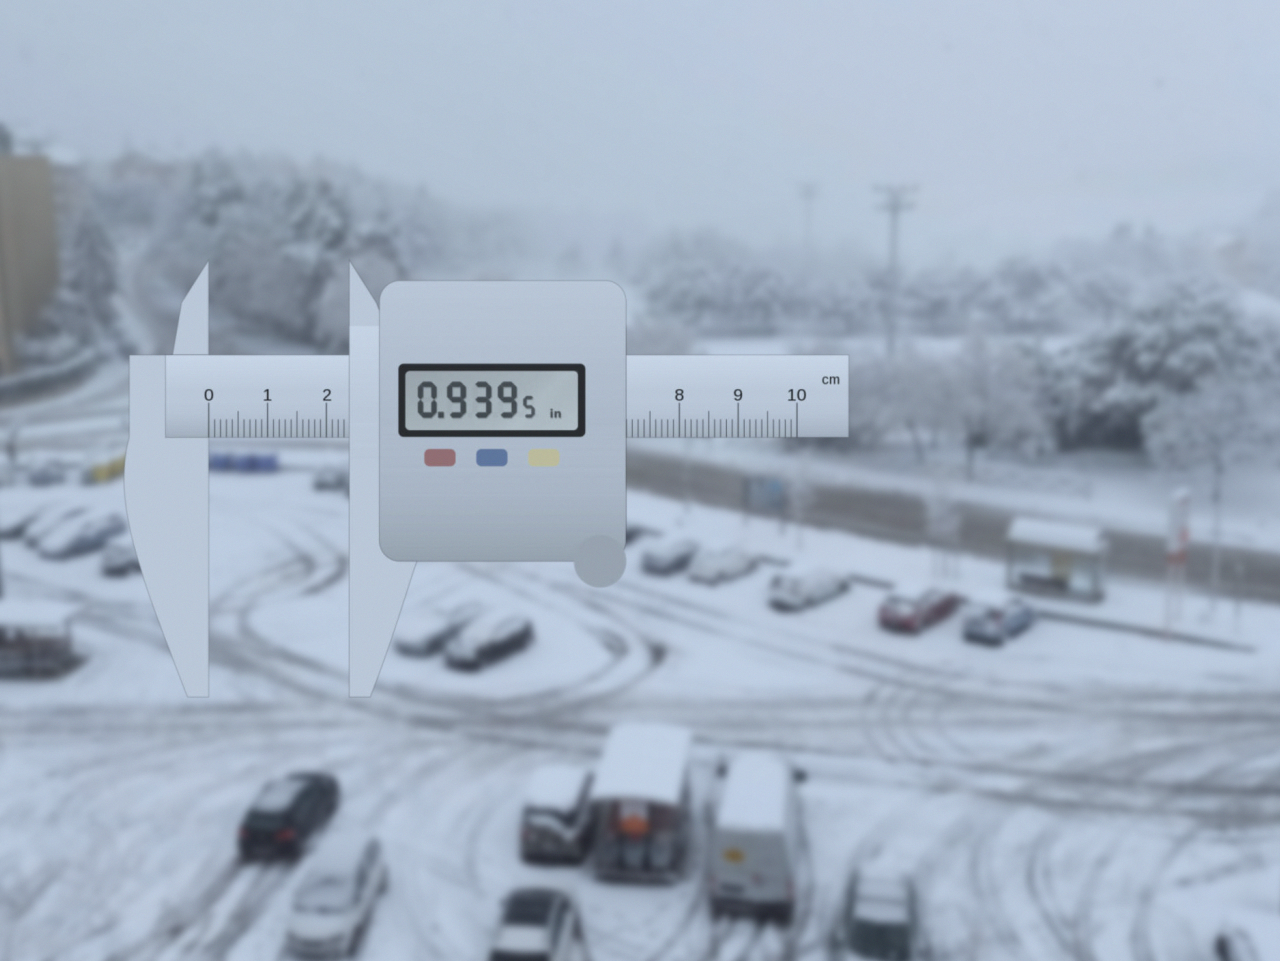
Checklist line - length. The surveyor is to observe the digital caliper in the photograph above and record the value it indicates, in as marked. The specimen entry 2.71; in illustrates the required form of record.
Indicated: 0.9395; in
